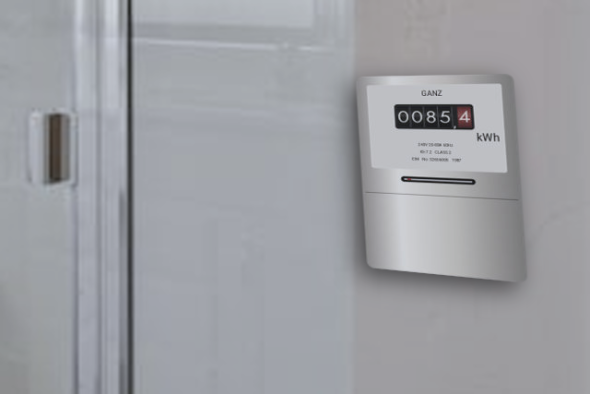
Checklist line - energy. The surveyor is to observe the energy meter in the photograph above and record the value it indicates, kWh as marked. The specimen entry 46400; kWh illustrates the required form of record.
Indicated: 85.4; kWh
